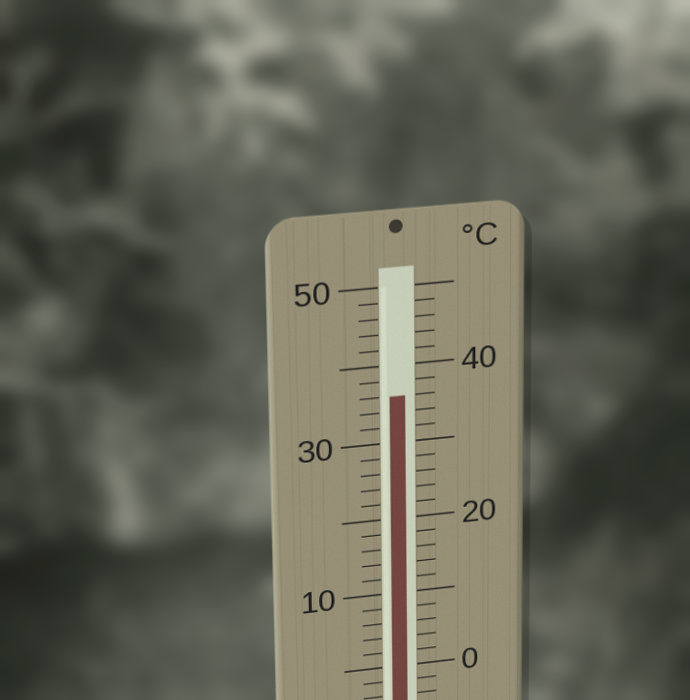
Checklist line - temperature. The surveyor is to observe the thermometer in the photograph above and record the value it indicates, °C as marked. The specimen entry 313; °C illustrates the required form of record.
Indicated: 36; °C
